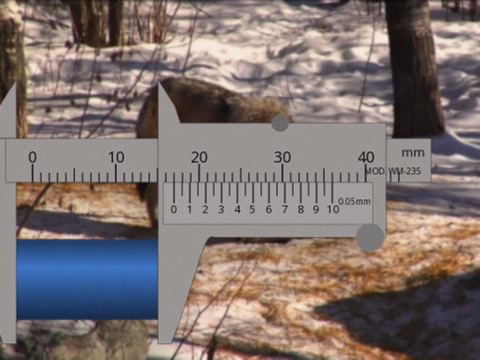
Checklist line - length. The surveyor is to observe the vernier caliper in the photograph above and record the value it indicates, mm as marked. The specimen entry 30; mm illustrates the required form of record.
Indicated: 17.0; mm
